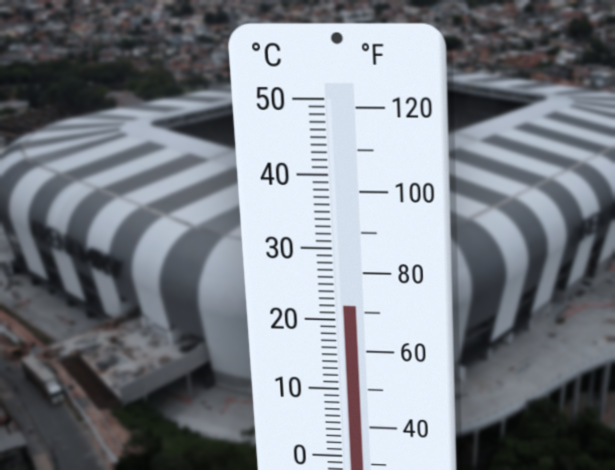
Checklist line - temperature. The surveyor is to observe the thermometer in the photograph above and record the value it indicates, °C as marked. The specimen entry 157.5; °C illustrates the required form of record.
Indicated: 22; °C
